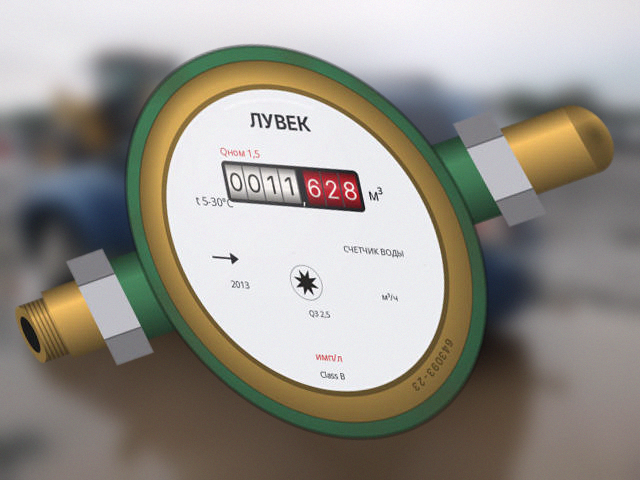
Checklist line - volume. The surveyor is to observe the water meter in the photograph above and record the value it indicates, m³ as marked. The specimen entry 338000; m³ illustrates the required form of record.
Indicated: 11.628; m³
